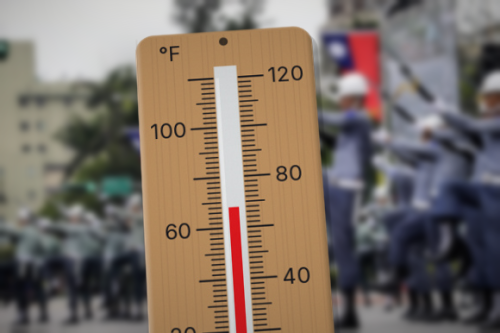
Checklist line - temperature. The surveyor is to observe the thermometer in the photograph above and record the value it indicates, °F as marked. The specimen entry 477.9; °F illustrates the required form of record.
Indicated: 68; °F
